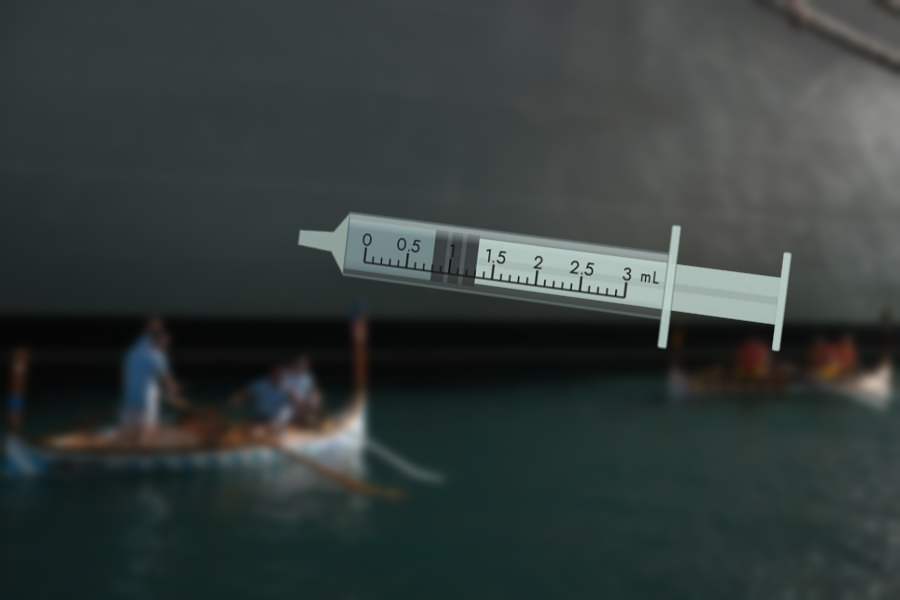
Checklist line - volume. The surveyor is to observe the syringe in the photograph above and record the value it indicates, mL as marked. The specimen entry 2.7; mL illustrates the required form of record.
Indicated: 0.8; mL
